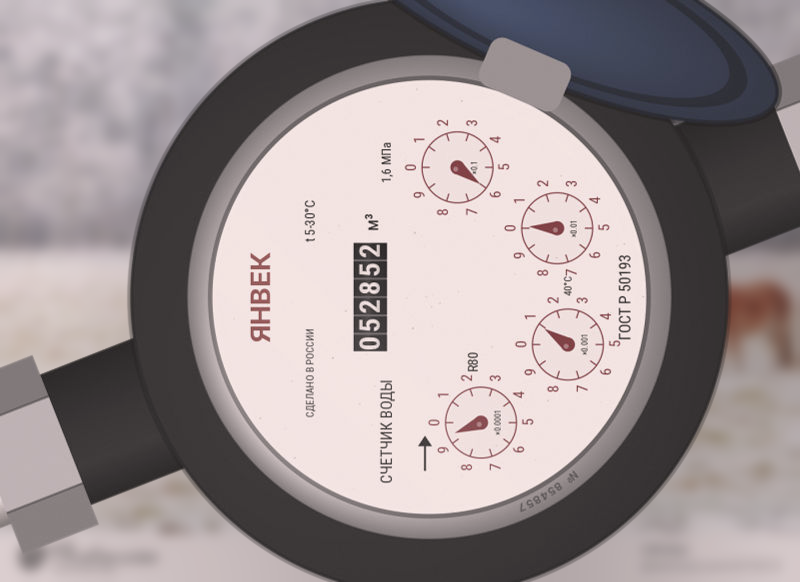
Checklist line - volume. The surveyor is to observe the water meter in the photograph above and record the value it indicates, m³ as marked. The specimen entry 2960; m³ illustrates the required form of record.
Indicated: 52852.6009; m³
